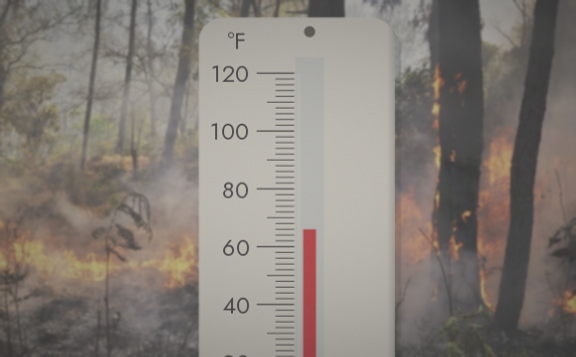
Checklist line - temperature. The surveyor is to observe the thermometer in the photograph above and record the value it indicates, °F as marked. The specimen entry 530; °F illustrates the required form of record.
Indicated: 66; °F
